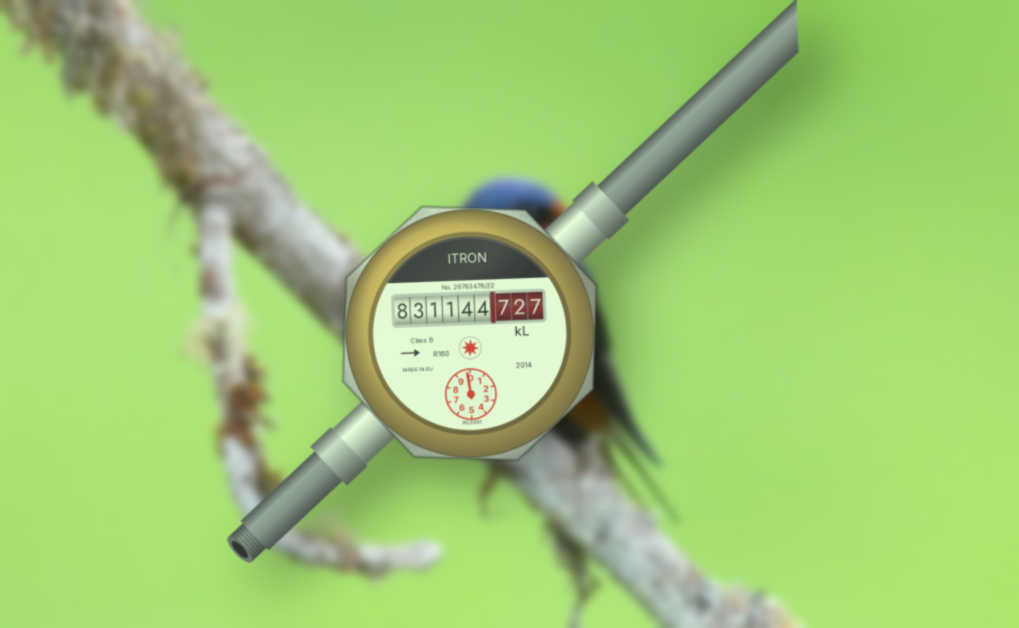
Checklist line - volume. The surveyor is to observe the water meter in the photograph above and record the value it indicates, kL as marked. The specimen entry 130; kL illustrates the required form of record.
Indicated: 831144.7269; kL
